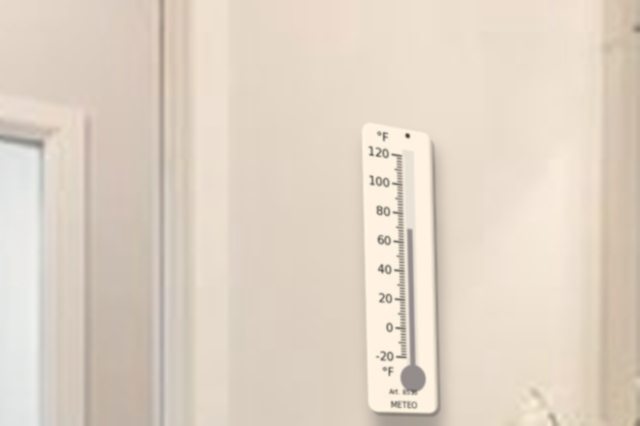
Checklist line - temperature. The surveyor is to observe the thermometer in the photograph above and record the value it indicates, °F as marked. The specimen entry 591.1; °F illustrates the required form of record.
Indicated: 70; °F
